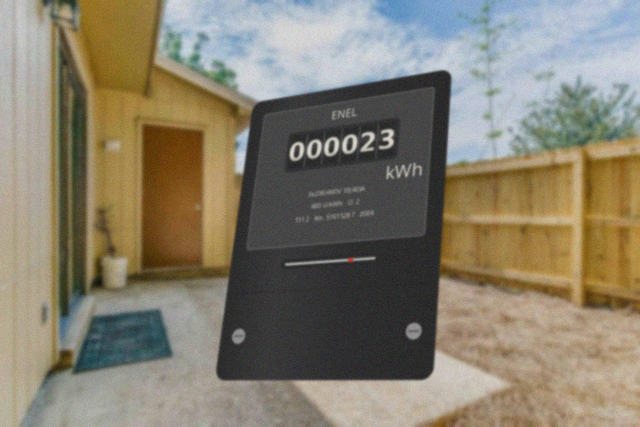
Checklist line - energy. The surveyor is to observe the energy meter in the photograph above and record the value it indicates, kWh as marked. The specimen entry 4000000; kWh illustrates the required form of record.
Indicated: 23; kWh
